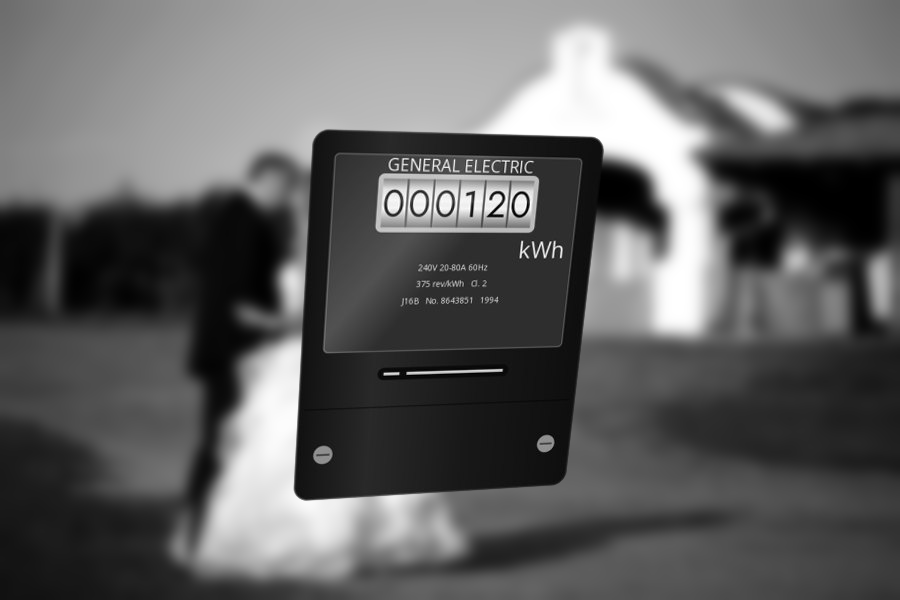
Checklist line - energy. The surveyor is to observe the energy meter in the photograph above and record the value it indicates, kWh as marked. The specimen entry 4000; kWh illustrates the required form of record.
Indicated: 120; kWh
